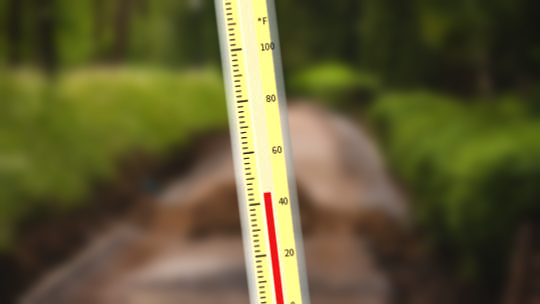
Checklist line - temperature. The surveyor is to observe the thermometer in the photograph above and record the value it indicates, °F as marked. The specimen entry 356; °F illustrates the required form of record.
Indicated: 44; °F
